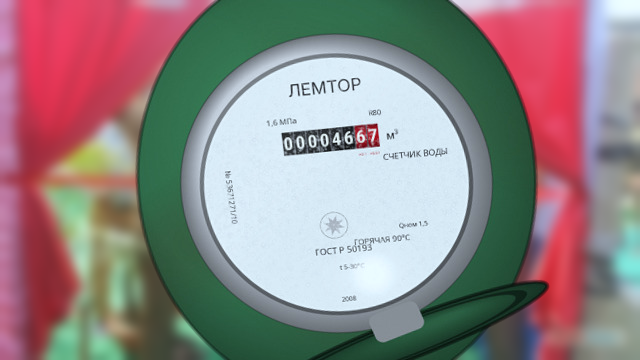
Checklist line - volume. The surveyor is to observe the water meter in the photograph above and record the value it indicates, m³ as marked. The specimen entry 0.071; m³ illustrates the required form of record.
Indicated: 46.67; m³
